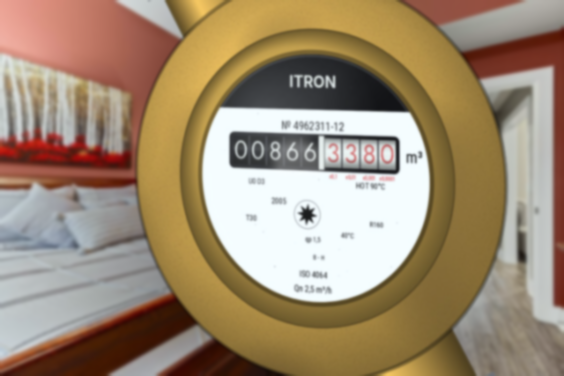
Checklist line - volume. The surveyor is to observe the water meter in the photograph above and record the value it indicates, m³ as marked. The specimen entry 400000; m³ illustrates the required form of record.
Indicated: 866.3380; m³
